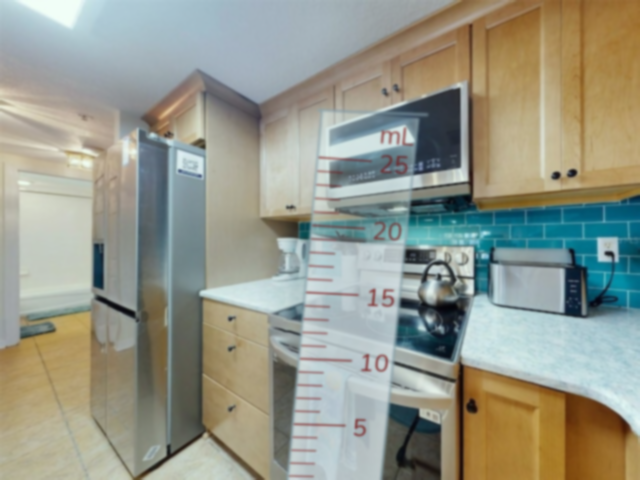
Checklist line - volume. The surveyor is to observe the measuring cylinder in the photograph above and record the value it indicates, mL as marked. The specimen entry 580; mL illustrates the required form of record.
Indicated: 19; mL
